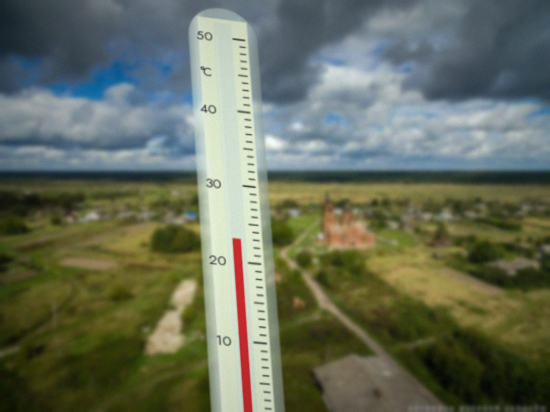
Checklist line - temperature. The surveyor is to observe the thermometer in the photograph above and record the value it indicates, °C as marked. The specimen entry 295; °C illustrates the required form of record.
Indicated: 23; °C
